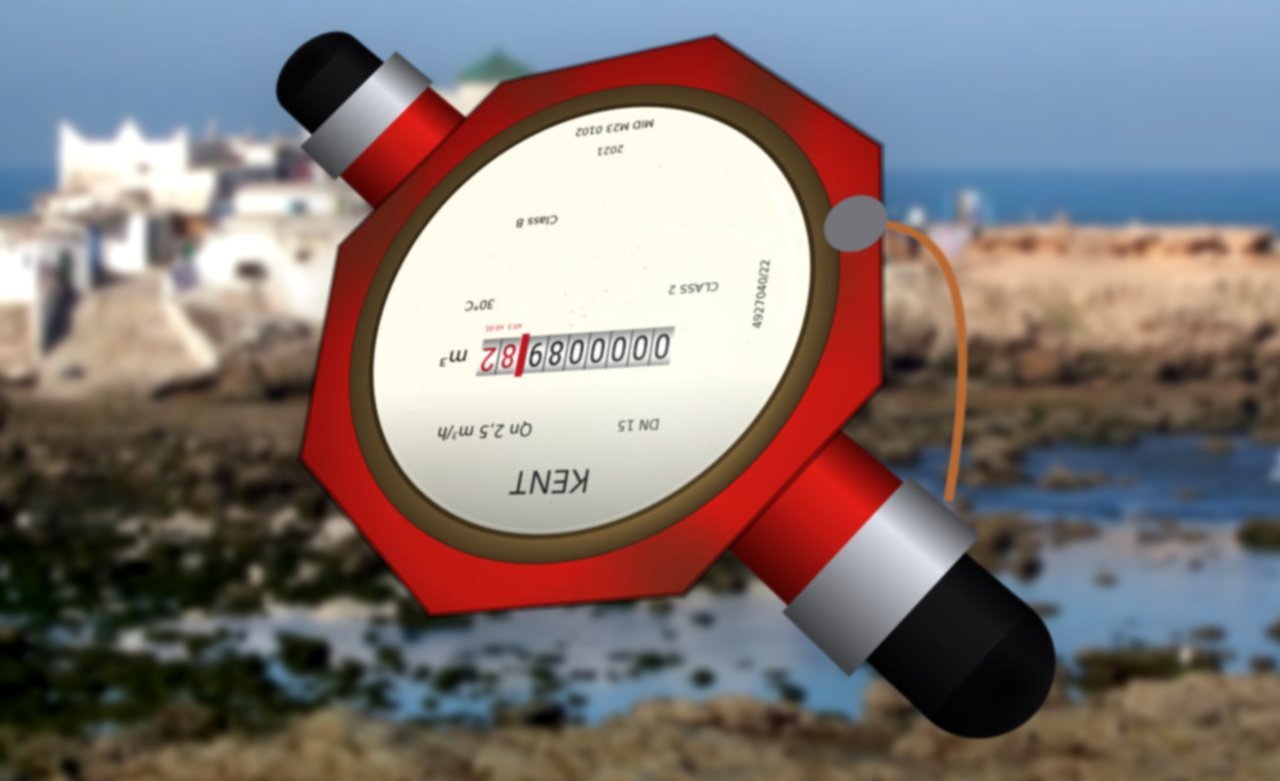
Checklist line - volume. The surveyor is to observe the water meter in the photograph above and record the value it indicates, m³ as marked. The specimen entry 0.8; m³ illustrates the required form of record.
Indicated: 89.82; m³
